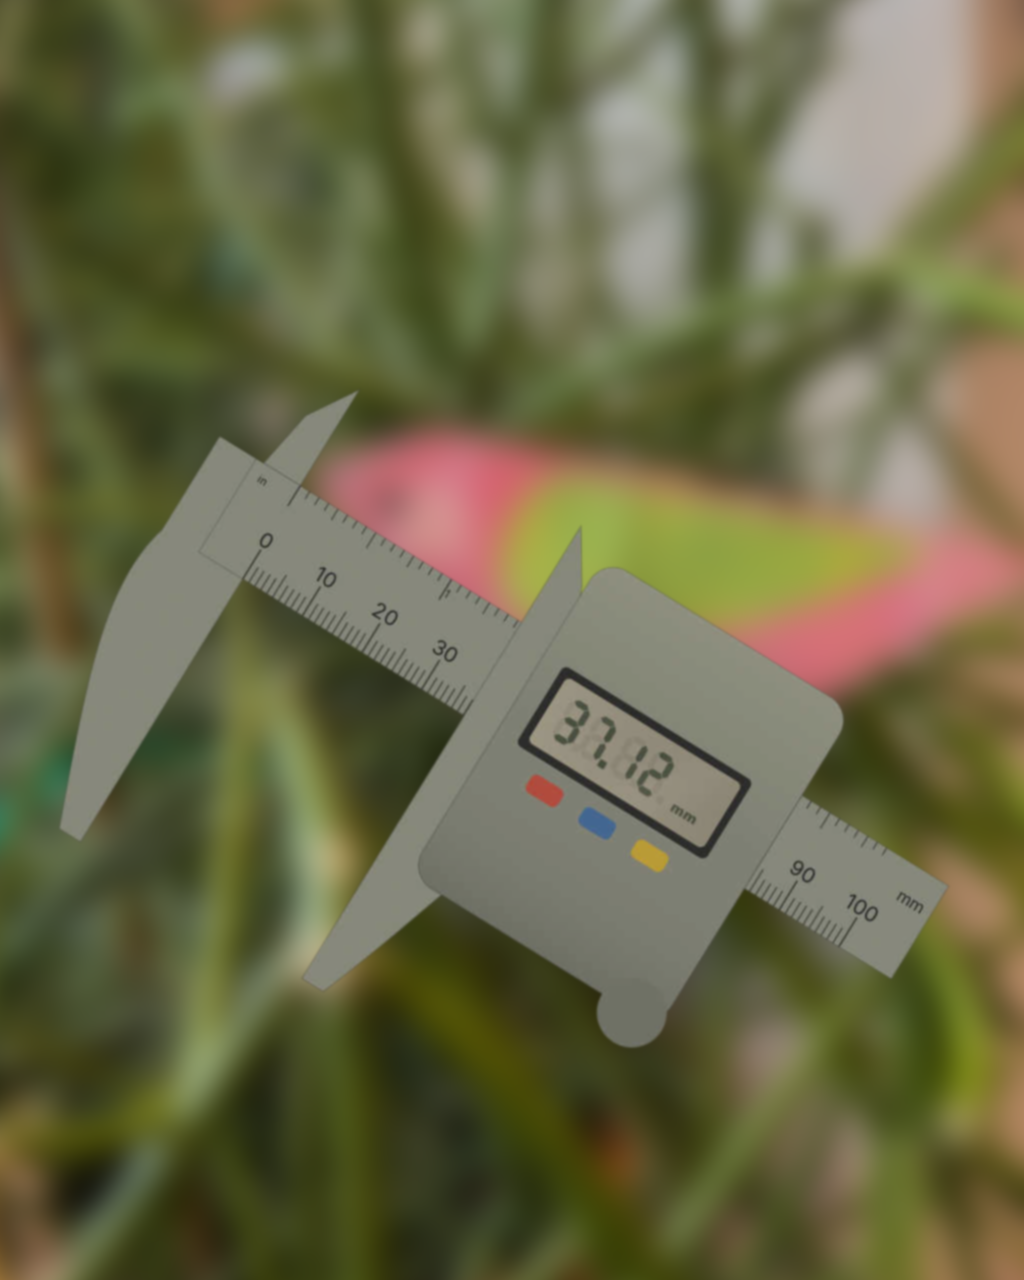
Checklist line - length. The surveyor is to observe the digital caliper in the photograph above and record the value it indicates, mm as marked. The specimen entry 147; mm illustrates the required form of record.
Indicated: 37.12; mm
